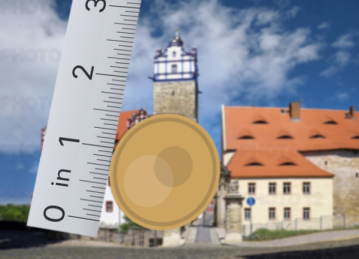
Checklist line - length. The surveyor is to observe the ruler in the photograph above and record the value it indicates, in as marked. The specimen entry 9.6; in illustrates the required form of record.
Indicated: 1.5625; in
